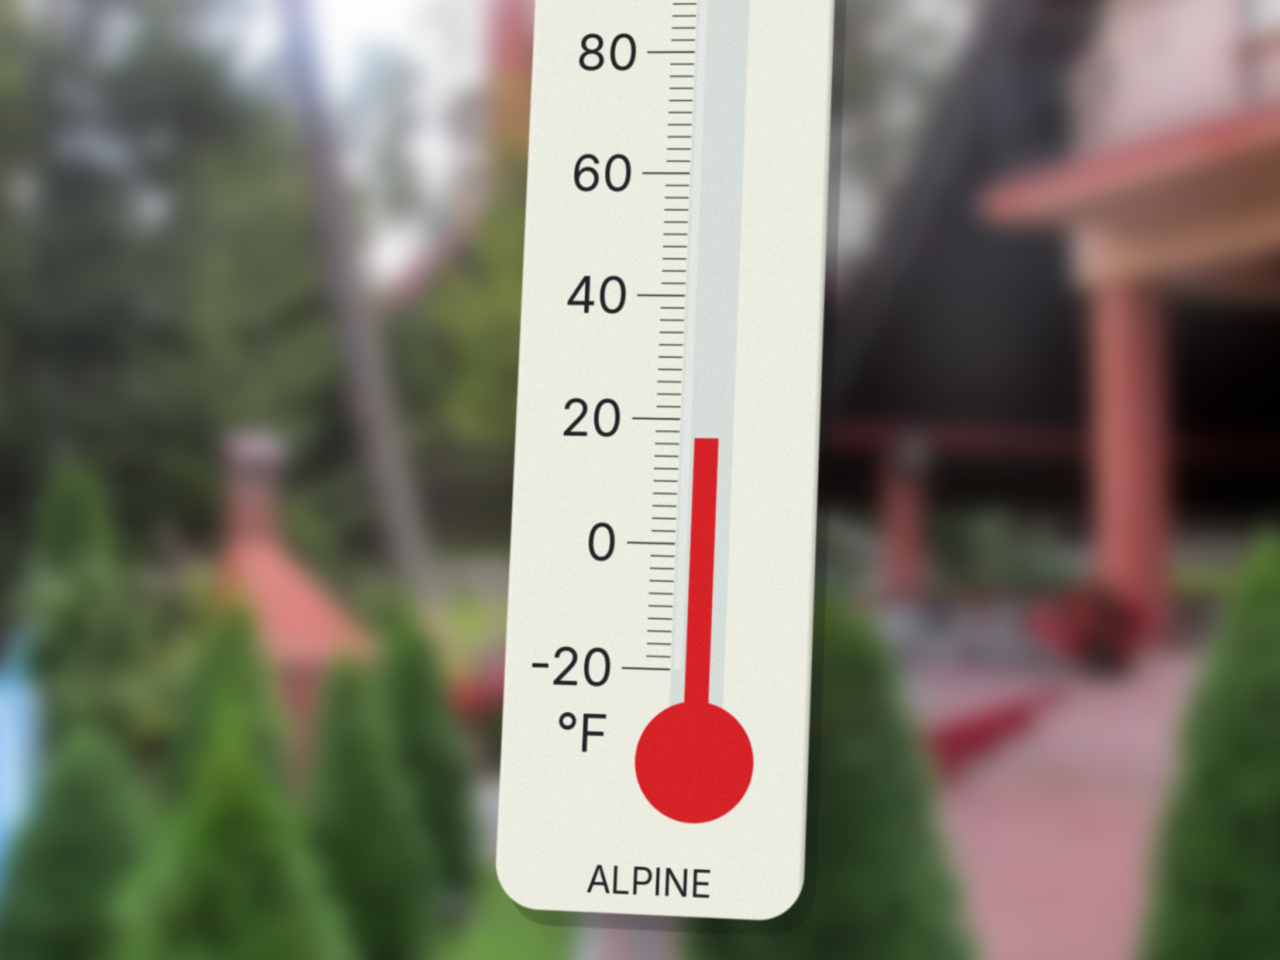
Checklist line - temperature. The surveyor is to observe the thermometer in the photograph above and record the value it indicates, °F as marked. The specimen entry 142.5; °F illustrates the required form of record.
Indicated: 17; °F
